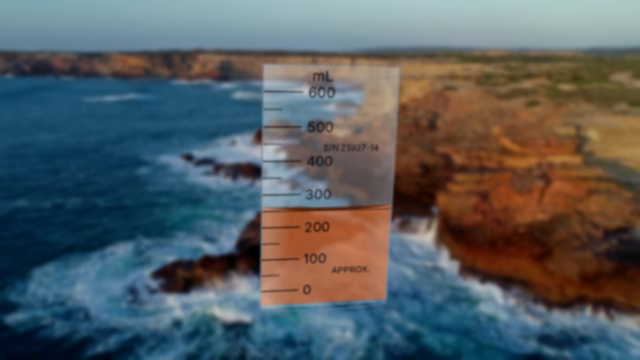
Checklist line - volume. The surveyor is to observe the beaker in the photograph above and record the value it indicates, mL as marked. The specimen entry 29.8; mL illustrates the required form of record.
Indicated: 250; mL
